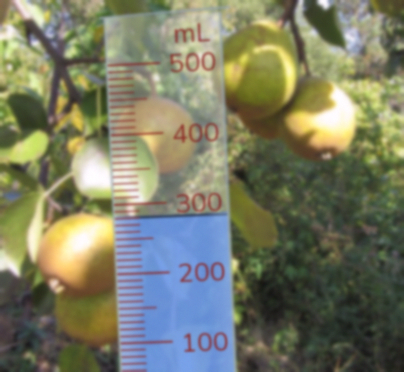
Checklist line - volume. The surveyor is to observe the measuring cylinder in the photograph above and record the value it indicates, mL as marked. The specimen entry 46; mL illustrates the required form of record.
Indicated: 280; mL
